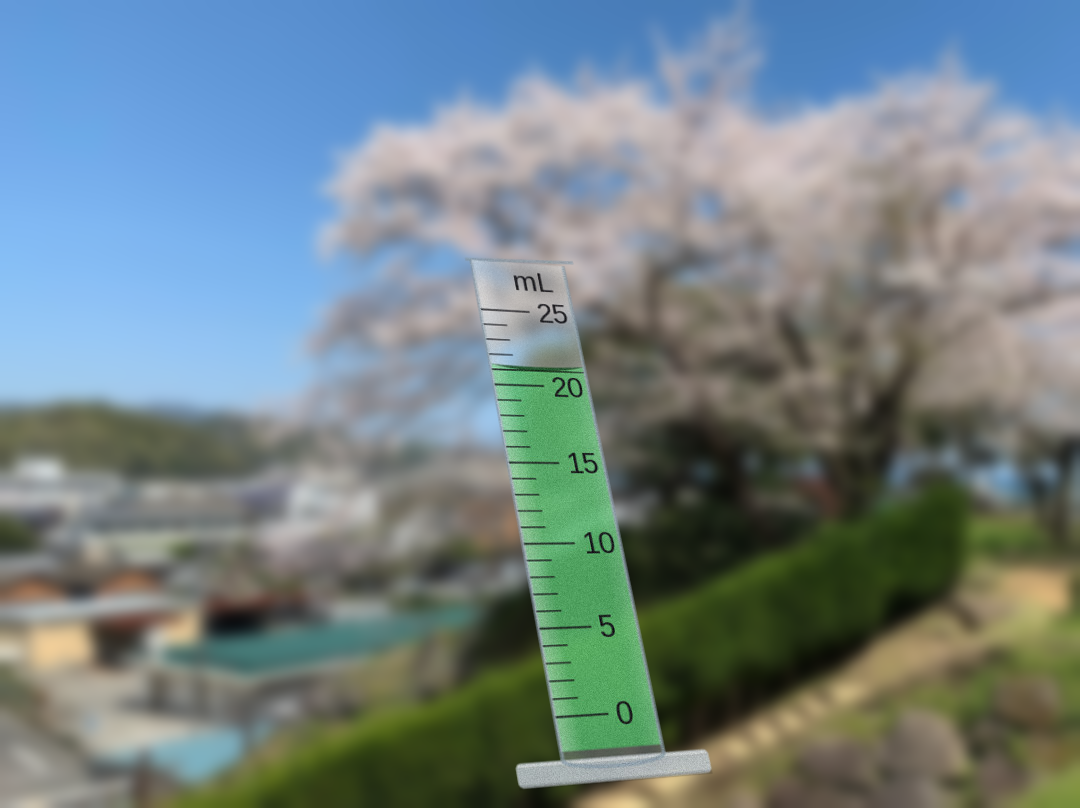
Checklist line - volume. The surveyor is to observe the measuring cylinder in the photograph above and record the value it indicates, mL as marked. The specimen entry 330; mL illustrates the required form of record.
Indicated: 21; mL
